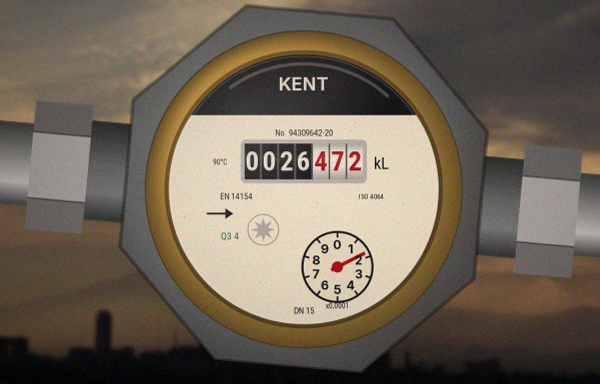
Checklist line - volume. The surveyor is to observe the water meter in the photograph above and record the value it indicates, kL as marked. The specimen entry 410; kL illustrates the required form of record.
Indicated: 26.4721; kL
